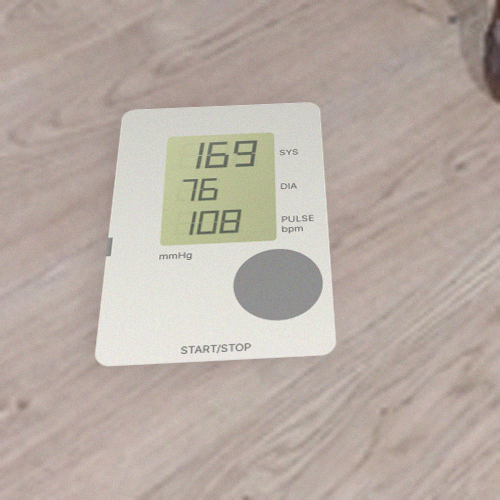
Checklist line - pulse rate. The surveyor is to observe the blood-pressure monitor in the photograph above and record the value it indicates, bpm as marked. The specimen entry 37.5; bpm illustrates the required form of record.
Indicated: 108; bpm
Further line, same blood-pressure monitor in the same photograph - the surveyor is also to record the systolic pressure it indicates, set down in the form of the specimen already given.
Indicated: 169; mmHg
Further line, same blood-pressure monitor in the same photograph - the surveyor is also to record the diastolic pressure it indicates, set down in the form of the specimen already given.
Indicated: 76; mmHg
